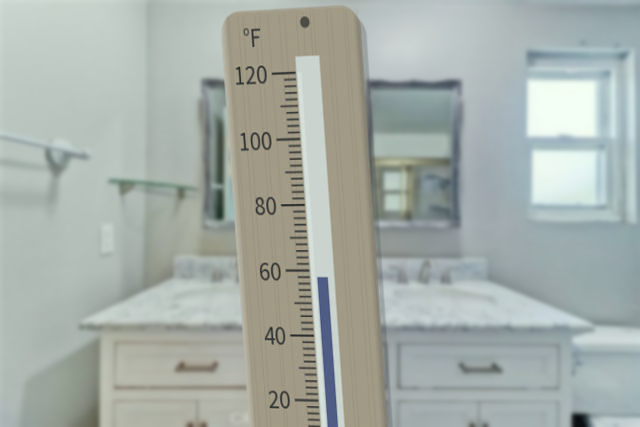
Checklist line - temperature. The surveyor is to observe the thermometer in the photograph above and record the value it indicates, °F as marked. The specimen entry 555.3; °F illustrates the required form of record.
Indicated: 58; °F
